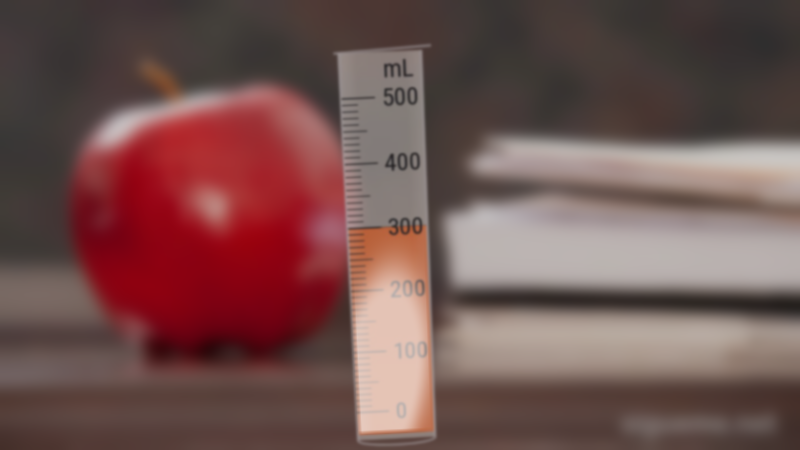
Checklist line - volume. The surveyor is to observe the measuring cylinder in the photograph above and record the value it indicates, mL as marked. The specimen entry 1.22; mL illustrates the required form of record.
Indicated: 300; mL
